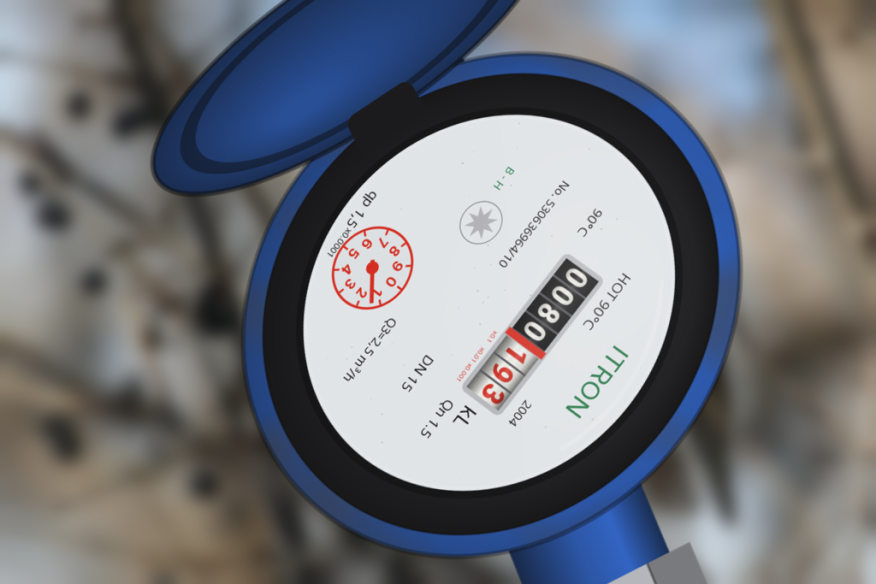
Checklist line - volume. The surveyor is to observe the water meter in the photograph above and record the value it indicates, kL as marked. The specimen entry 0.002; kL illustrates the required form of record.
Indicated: 80.1931; kL
